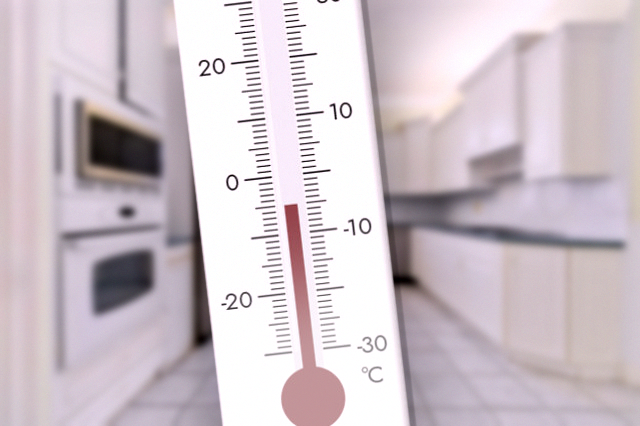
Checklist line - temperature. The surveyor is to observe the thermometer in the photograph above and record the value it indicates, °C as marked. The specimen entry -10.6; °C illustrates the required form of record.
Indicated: -5; °C
